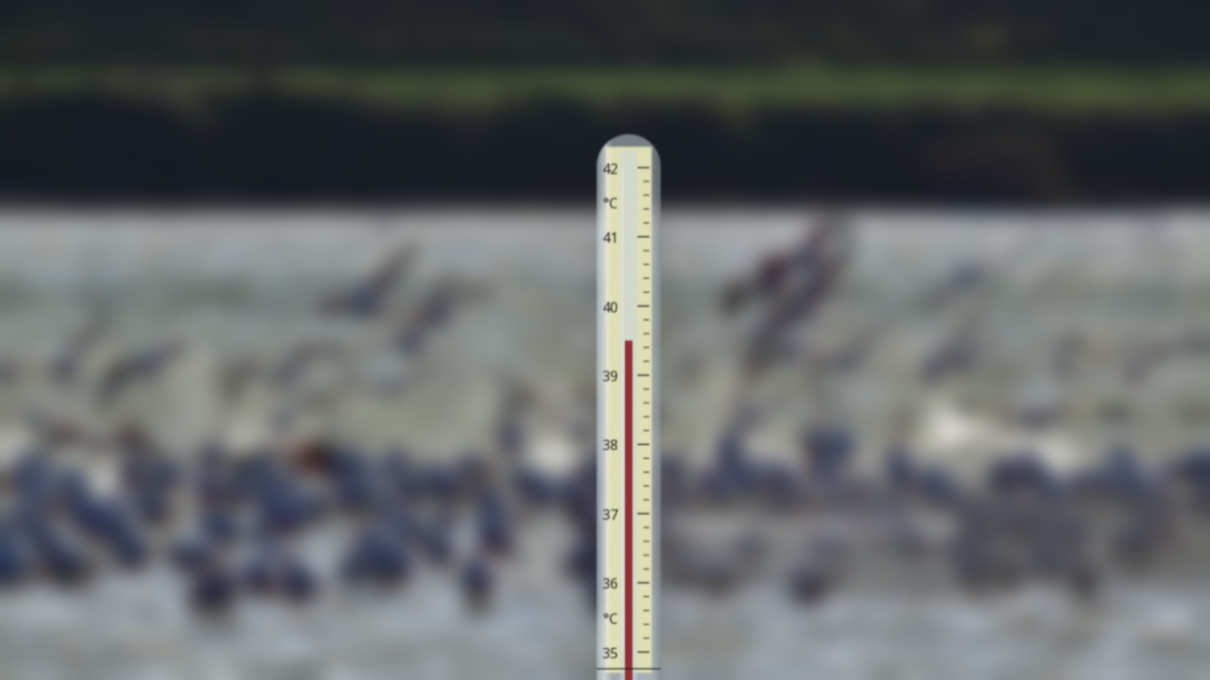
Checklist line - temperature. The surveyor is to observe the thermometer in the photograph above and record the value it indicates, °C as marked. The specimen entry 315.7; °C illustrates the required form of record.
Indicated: 39.5; °C
